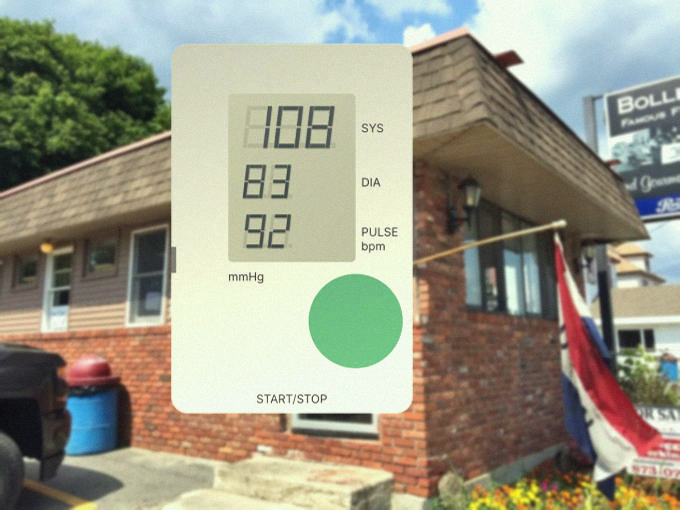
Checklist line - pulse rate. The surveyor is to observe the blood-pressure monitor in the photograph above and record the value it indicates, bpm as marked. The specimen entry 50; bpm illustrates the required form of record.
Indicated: 92; bpm
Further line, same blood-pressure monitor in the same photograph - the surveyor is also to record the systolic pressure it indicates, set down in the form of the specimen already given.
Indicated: 108; mmHg
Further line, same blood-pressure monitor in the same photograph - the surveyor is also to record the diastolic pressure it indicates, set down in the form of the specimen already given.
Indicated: 83; mmHg
